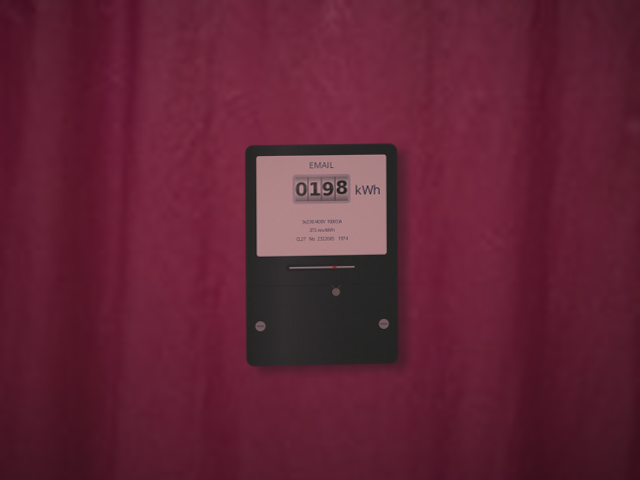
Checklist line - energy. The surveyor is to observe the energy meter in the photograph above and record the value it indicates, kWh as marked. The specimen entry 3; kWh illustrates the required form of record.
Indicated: 198; kWh
